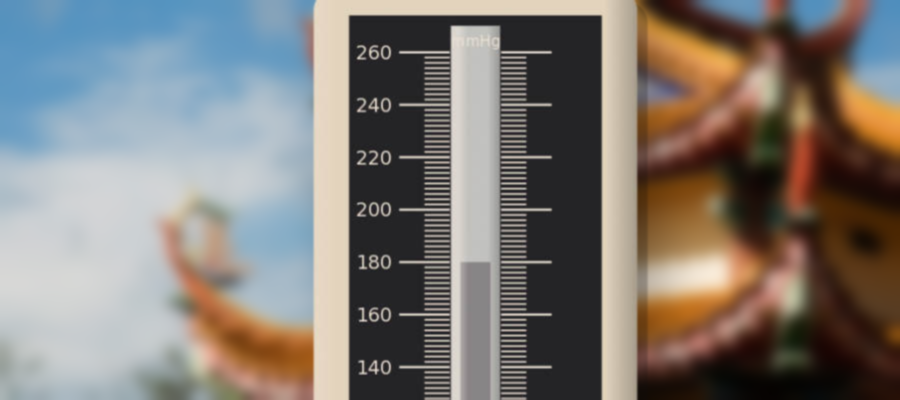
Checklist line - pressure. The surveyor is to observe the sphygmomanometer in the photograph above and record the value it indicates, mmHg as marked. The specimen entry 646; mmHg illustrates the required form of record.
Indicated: 180; mmHg
